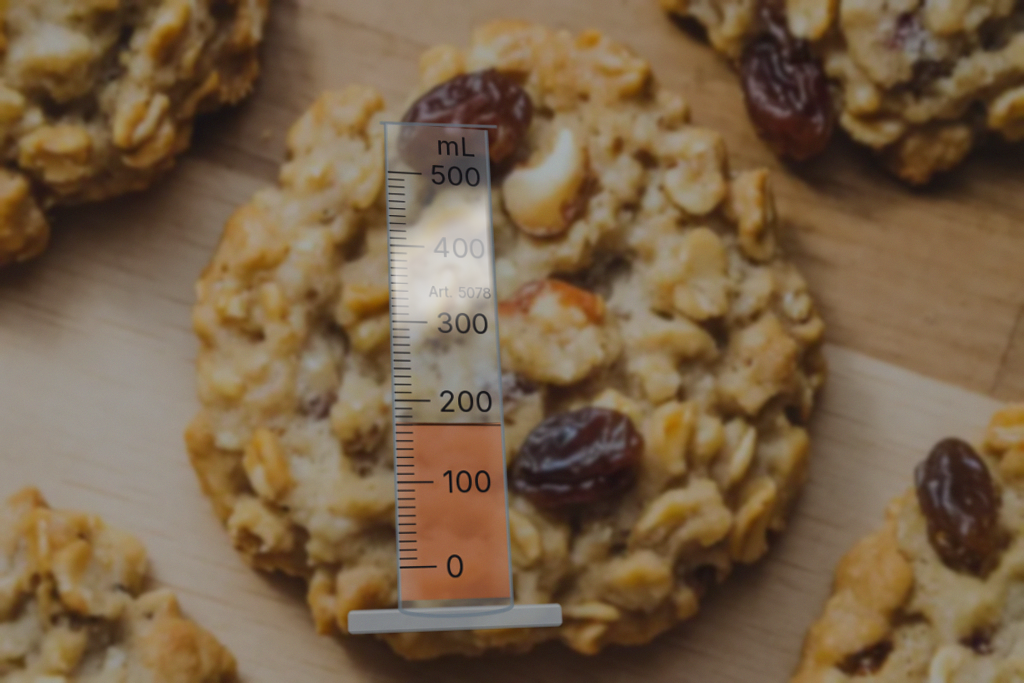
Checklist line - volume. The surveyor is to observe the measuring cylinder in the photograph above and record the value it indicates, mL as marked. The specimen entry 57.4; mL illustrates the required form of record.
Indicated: 170; mL
